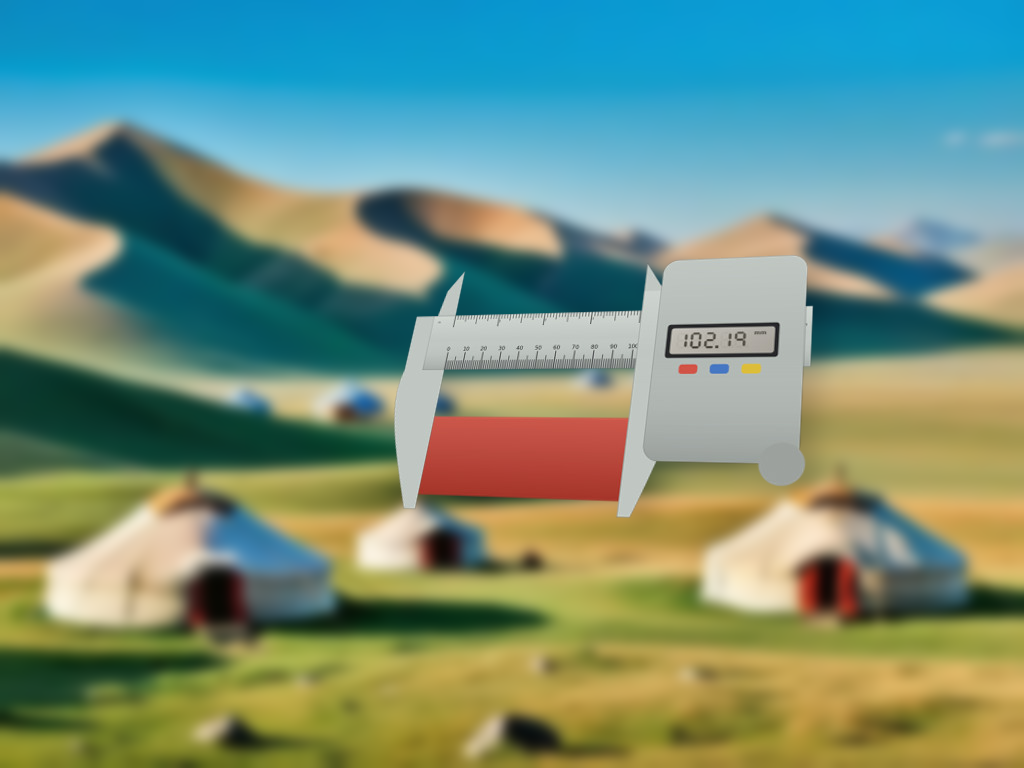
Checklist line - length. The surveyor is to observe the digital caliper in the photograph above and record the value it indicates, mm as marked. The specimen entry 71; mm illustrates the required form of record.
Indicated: 102.19; mm
